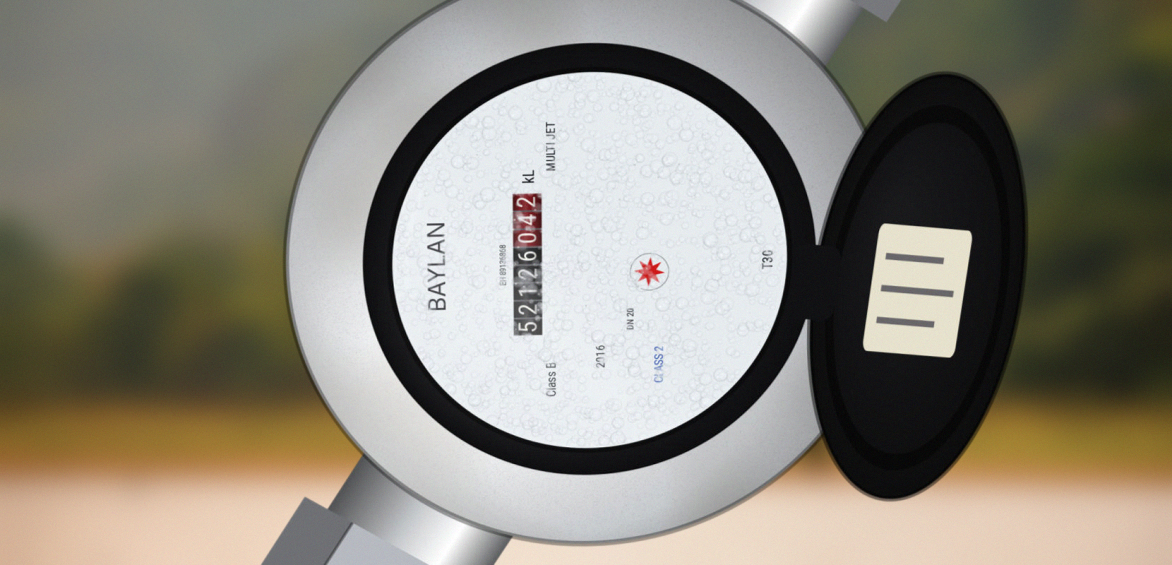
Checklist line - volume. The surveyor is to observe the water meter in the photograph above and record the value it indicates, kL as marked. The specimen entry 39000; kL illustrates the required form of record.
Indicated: 52126.042; kL
